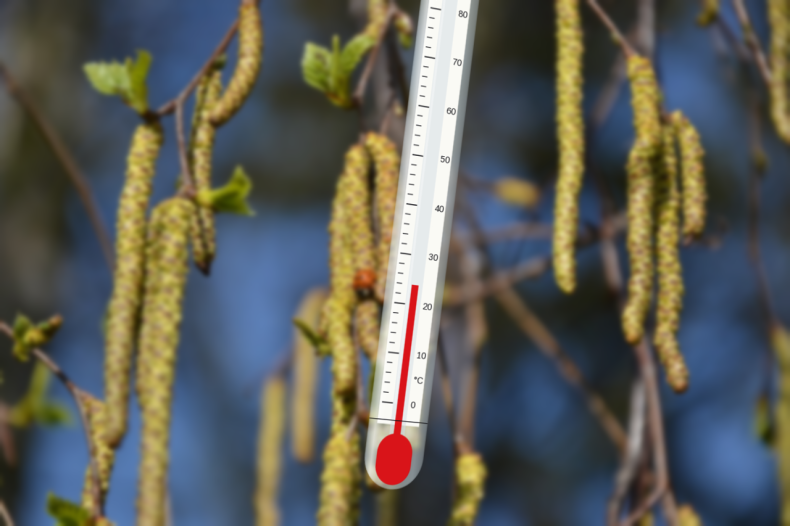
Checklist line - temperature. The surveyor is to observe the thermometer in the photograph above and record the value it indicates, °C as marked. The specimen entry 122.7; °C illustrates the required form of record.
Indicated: 24; °C
